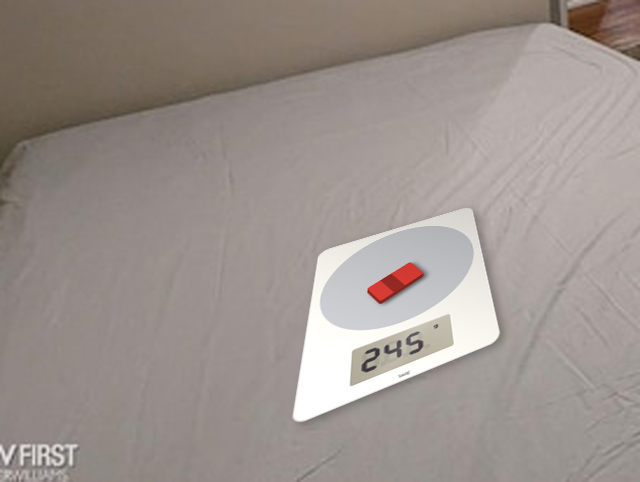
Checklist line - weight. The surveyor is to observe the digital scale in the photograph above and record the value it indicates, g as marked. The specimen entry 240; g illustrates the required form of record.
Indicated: 245; g
